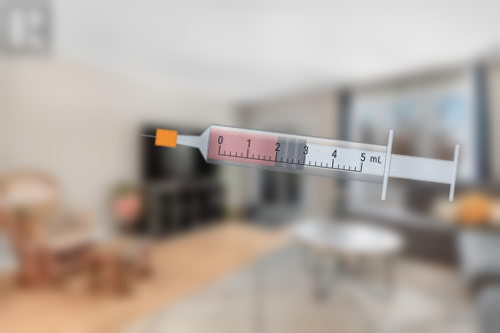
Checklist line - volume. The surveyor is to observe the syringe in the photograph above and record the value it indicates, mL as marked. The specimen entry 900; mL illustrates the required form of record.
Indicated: 2; mL
